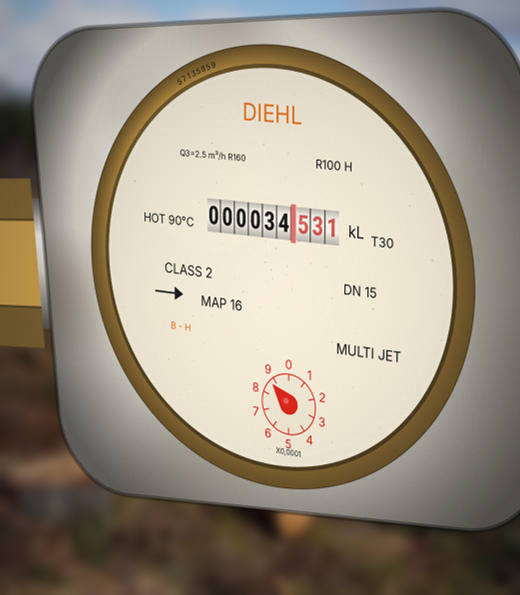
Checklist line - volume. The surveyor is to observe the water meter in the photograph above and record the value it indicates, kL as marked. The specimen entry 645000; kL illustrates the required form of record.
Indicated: 34.5318; kL
